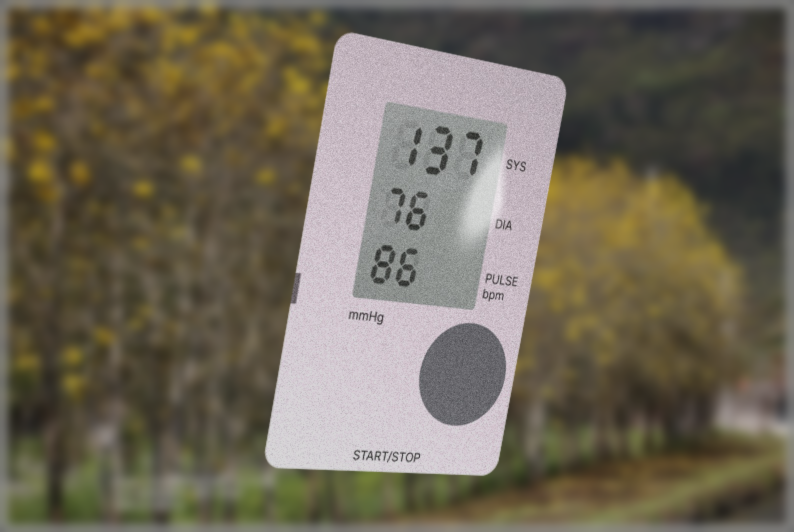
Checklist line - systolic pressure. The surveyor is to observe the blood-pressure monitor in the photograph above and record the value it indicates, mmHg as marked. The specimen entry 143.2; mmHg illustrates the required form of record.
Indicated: 137; mmHg
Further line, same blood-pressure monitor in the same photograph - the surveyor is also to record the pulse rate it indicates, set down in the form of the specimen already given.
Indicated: 86; bpm
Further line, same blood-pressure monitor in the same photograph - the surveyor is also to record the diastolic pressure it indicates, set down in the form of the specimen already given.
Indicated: 76; mmHg
